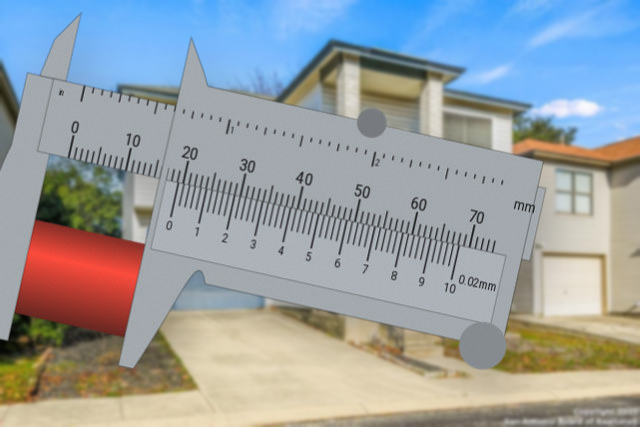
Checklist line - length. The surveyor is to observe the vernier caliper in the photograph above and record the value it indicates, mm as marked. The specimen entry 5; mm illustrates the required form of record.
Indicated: 19.2; mm
